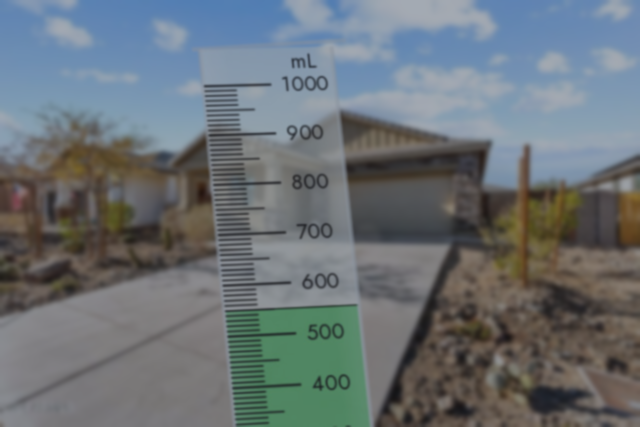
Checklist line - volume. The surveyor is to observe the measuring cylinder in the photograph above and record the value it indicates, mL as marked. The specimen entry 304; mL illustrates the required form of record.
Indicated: 550; mL
